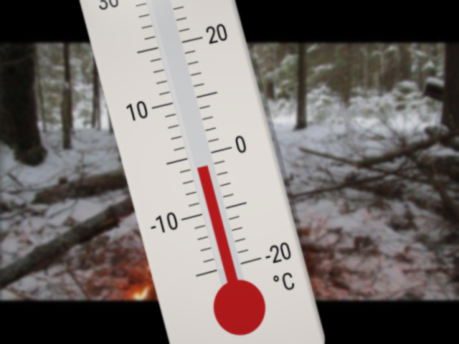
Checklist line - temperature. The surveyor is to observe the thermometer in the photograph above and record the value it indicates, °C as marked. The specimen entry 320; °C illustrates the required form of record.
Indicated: -2; °C
